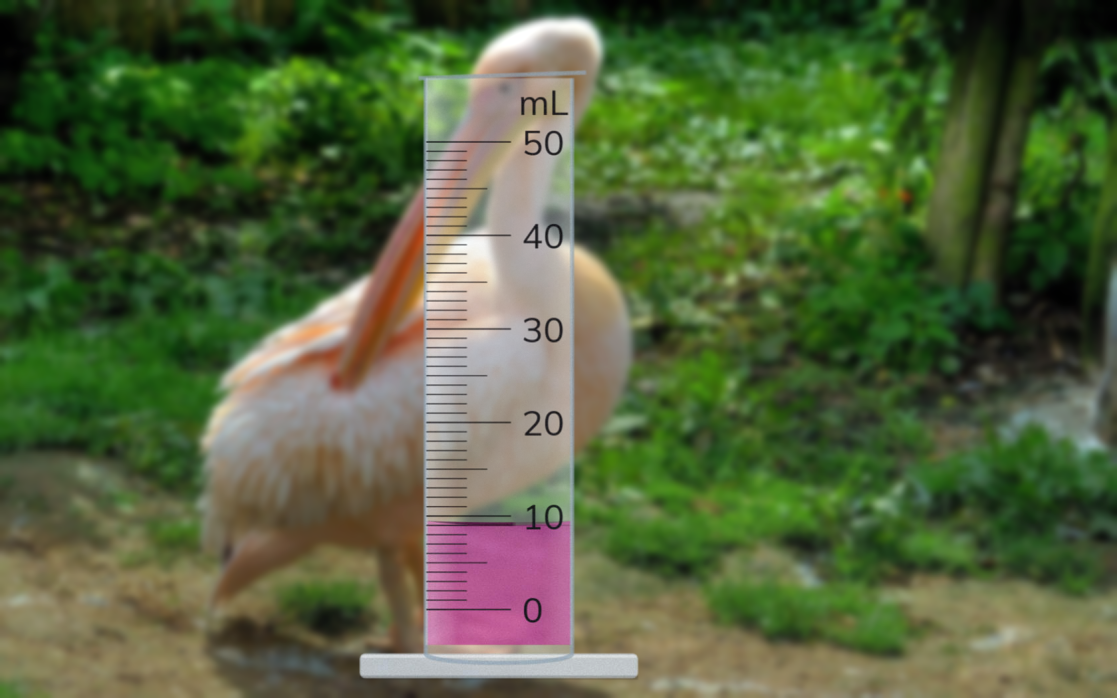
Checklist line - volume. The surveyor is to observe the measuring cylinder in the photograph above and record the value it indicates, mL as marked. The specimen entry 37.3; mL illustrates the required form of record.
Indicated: 9; mL
